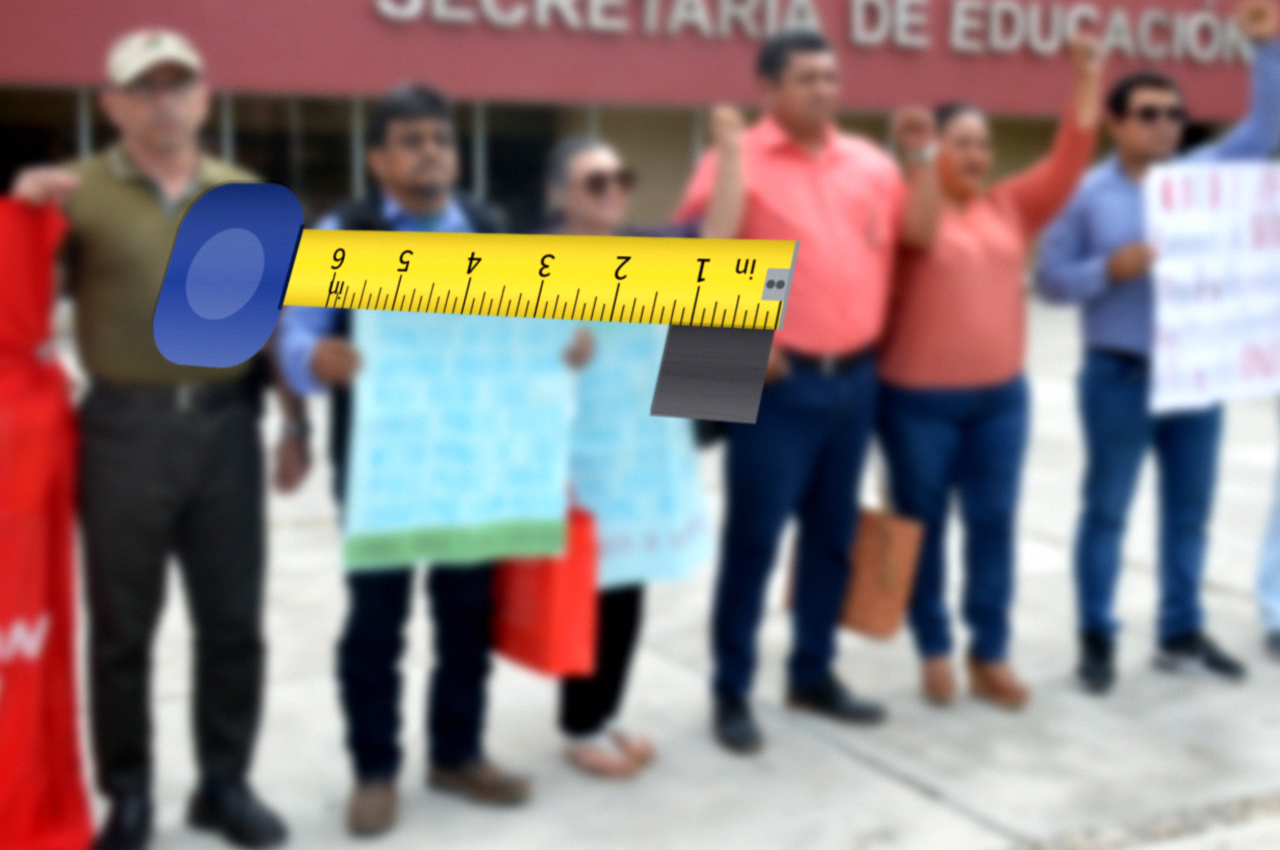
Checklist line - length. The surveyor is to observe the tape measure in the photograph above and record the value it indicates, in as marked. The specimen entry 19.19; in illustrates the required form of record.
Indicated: 1.25; in
